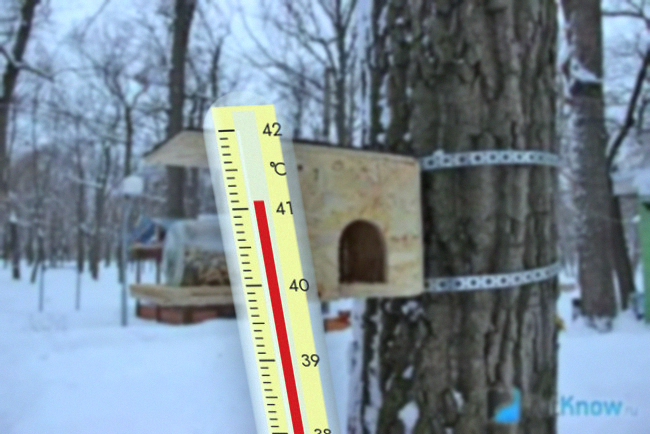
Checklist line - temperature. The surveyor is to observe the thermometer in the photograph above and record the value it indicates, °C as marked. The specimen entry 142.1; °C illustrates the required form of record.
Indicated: 41.1; °C
